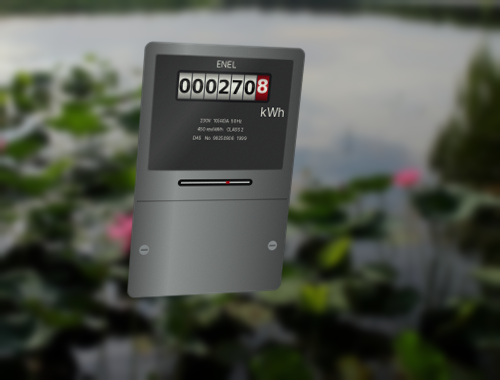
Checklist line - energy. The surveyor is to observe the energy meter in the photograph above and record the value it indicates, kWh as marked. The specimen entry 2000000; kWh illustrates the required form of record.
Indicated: 270.8; kWh
